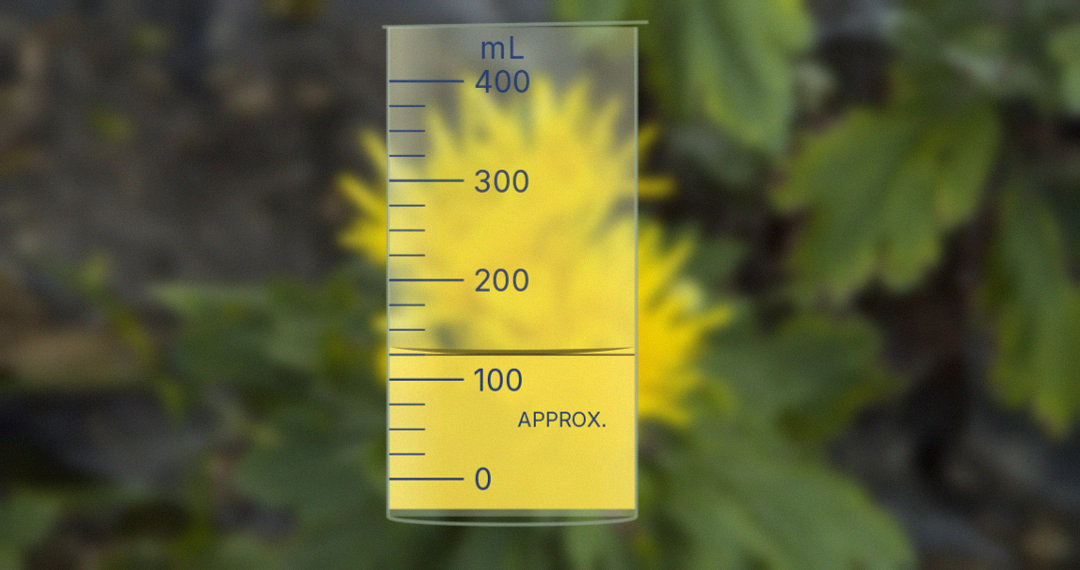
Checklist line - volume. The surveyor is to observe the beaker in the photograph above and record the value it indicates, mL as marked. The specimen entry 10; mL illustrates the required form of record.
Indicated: 125; mL
